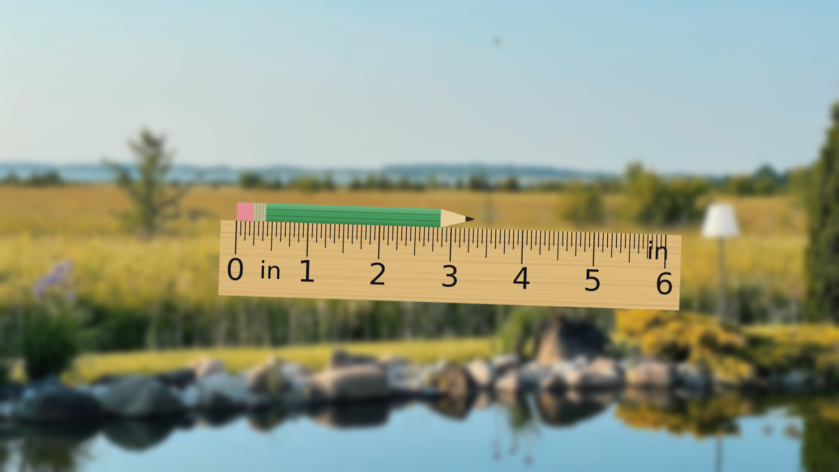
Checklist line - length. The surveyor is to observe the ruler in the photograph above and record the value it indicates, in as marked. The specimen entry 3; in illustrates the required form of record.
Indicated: 3.3125; in
